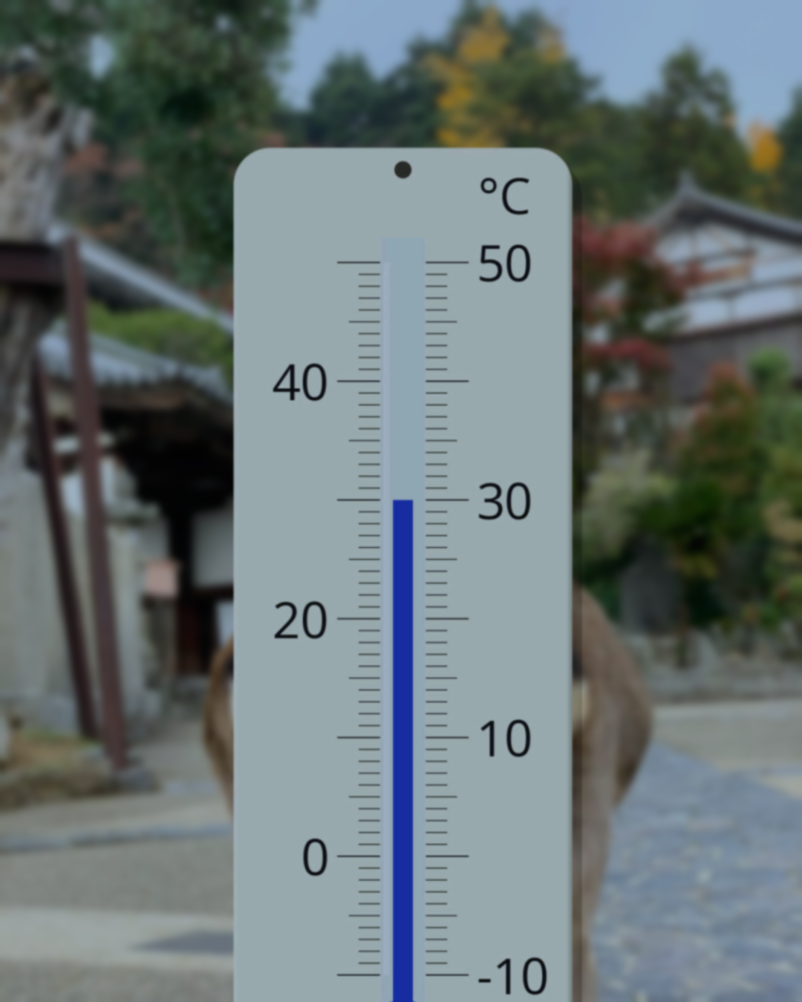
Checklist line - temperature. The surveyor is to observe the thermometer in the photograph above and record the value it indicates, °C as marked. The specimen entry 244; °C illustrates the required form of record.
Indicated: 30; °C
